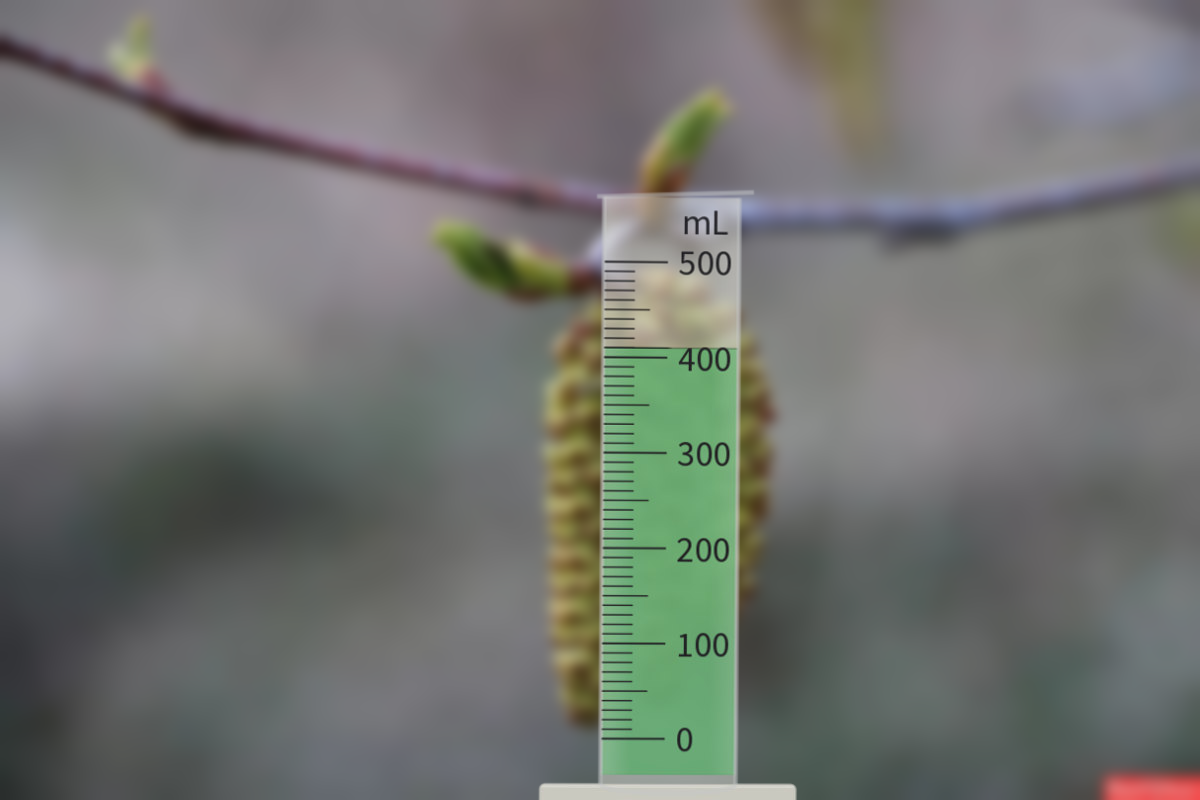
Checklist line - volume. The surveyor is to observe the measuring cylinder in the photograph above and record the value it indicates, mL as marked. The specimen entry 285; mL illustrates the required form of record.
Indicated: 410; mL
